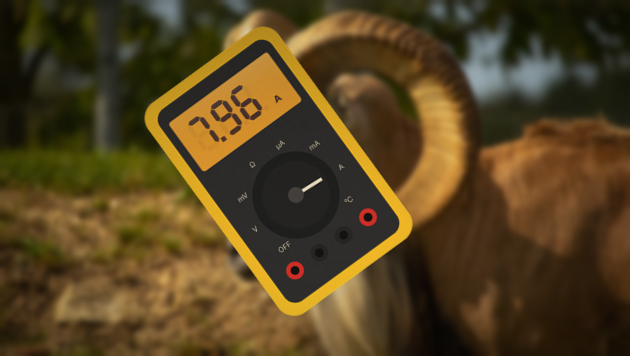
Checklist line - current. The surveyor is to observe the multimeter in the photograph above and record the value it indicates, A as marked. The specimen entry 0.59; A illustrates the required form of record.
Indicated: 7.96; A
